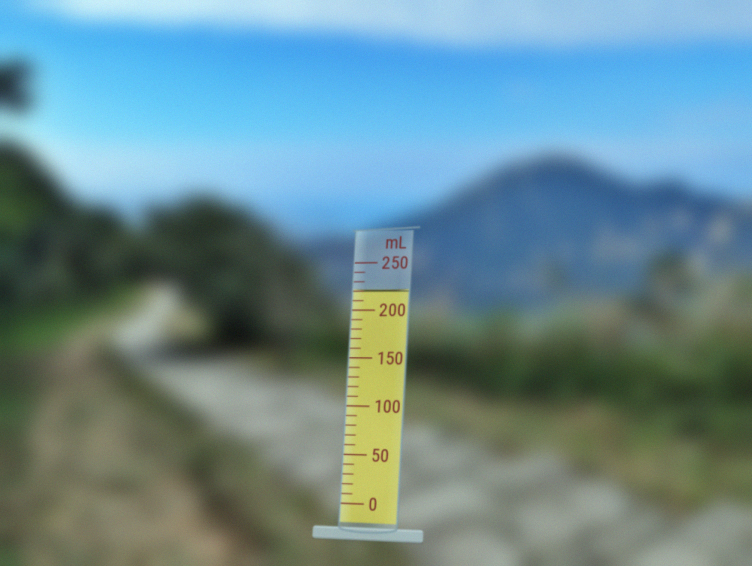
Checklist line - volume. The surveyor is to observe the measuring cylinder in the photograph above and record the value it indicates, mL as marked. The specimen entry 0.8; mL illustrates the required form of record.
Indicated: 220; mL
